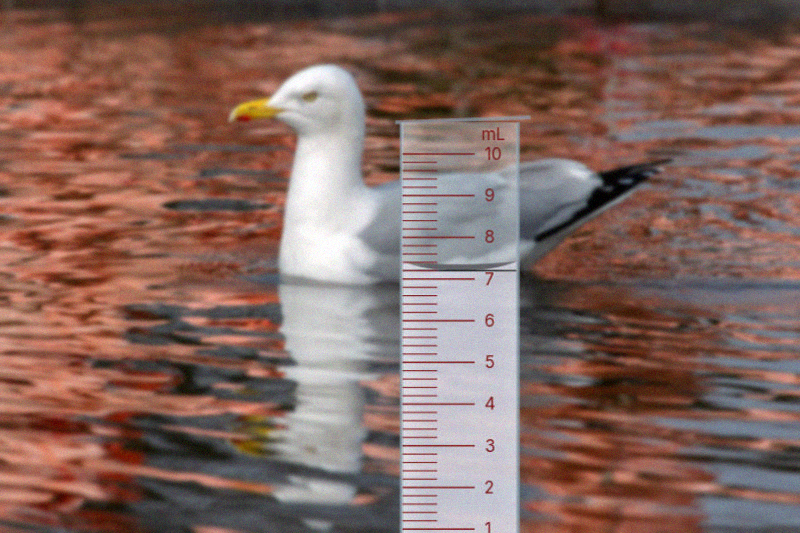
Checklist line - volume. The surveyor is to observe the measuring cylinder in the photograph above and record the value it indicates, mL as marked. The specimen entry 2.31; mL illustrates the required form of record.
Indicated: 7.2; mL
